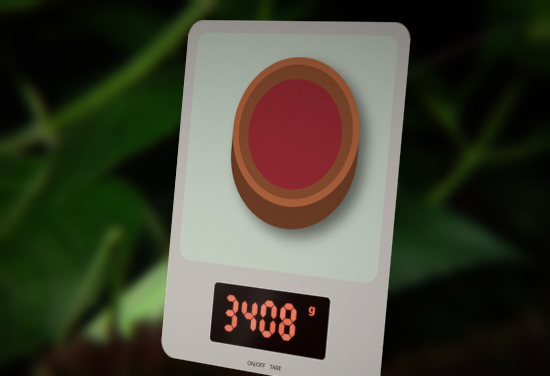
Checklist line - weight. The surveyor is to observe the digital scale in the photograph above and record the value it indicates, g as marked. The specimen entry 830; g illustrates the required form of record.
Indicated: 3408; g
